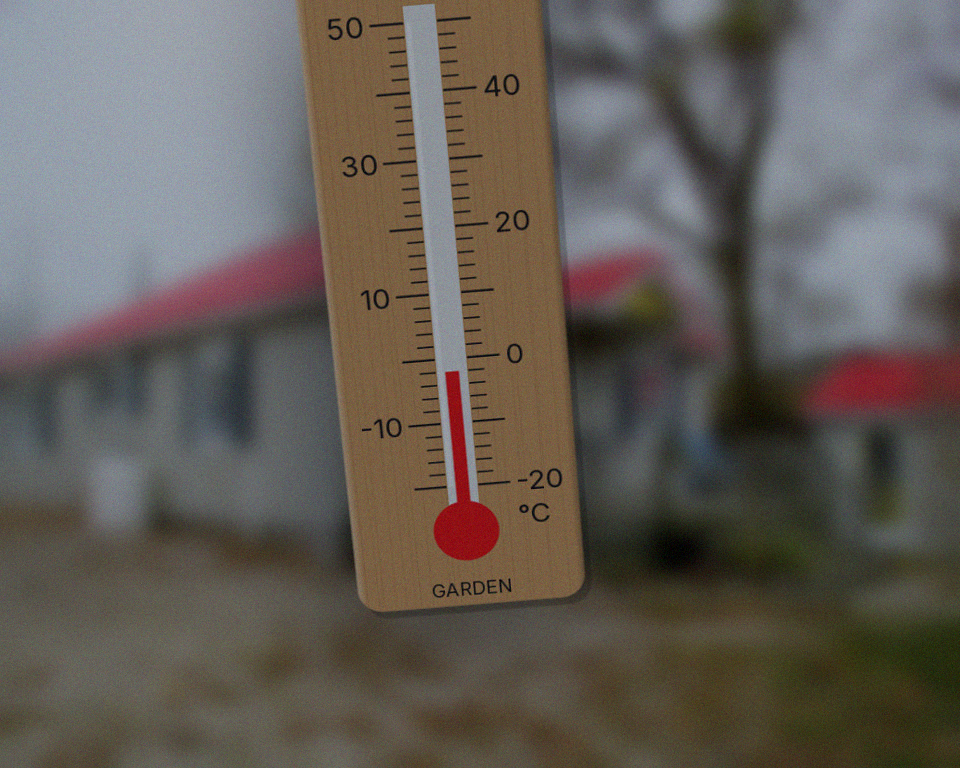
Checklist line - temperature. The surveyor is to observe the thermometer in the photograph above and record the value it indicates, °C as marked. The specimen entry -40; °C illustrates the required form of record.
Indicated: -2; °C
